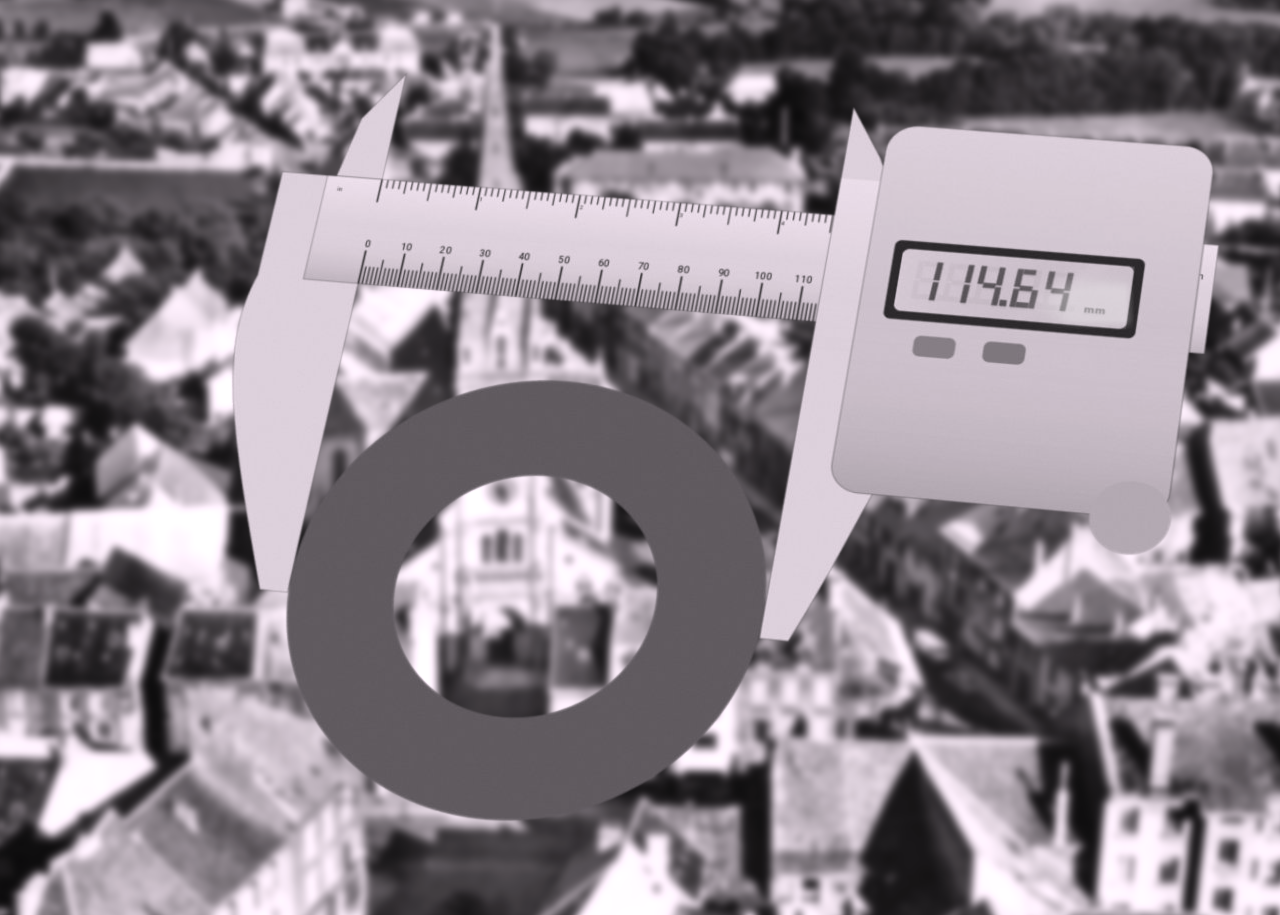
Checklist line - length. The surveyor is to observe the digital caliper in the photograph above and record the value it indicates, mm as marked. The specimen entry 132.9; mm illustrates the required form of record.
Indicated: 114.64; mm
